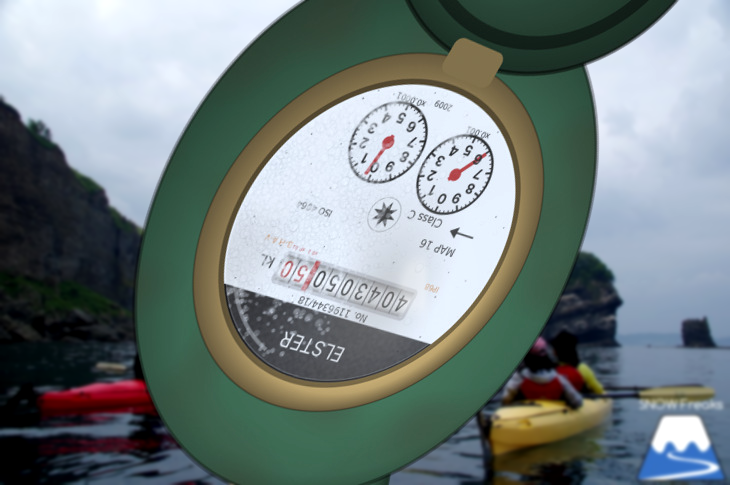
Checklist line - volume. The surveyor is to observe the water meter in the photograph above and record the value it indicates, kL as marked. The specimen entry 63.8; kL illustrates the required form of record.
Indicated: 4043050.5060; kL
